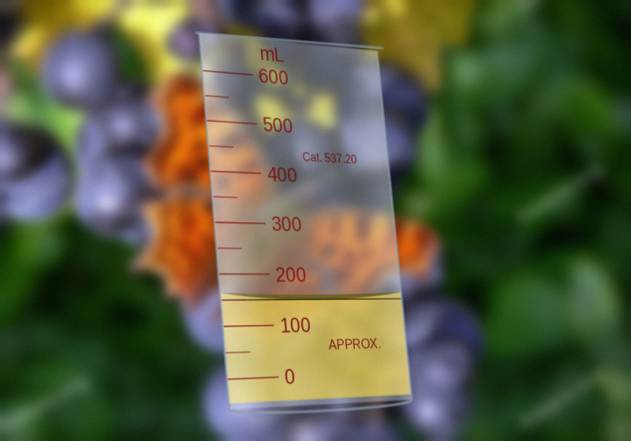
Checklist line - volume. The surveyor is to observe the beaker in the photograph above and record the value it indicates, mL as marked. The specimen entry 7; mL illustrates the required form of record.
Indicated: 150; mL
